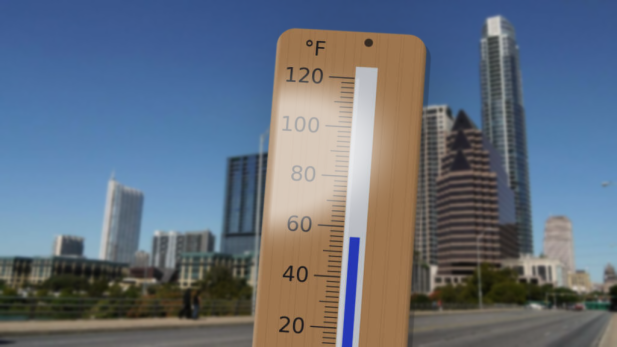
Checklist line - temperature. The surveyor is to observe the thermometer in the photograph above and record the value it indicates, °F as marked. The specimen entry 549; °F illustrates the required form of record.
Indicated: 56; °F
